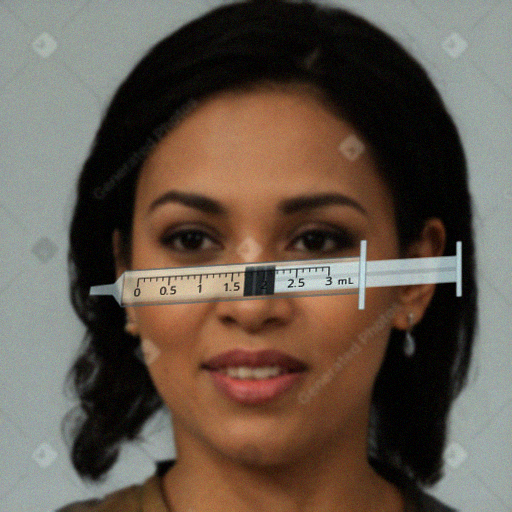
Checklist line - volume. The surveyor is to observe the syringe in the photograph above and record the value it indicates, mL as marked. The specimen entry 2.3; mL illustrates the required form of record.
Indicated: 1.7; mL
